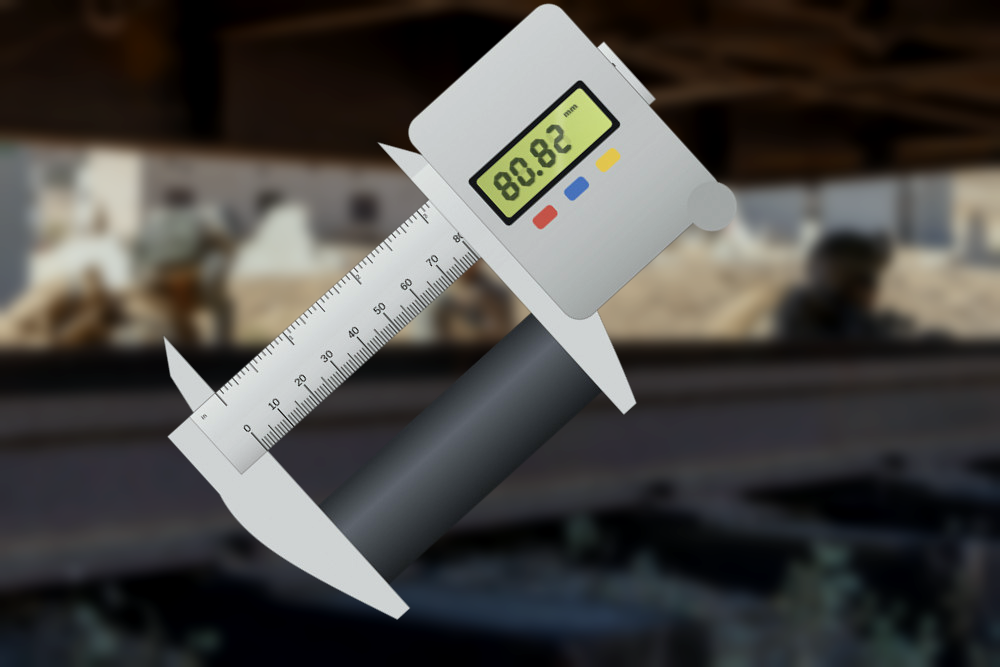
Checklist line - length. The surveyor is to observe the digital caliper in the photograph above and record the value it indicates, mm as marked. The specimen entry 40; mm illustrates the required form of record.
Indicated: 80.82; mm
